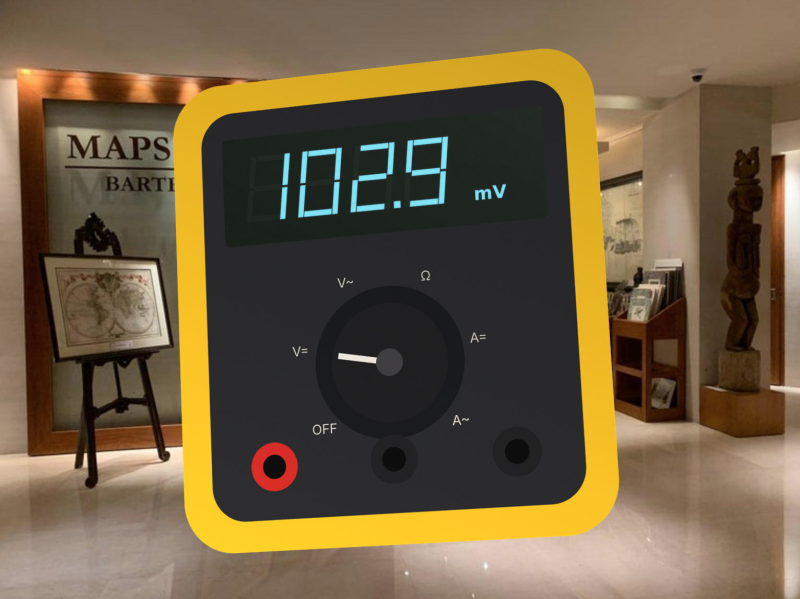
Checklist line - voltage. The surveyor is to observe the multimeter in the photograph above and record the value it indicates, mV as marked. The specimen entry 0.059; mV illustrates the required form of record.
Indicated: 102.9; mV
